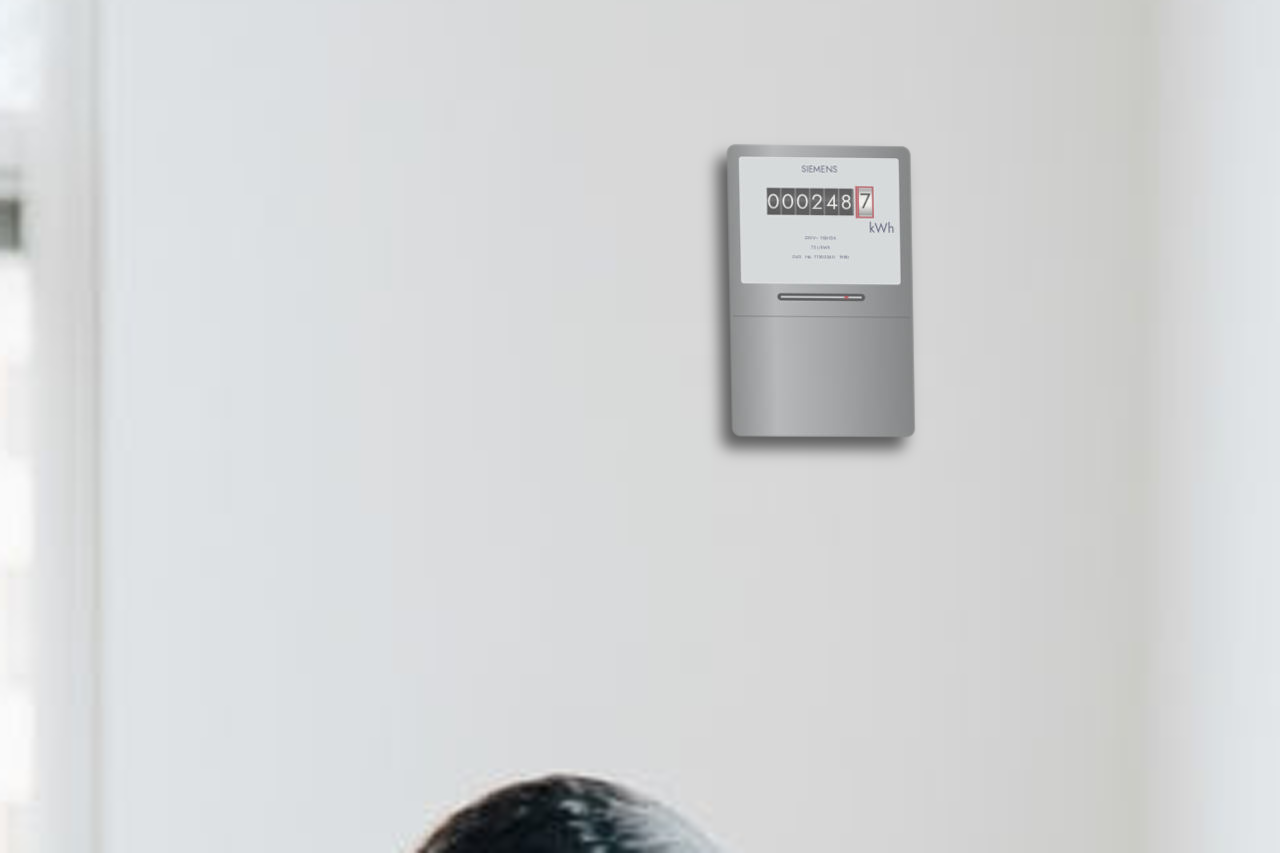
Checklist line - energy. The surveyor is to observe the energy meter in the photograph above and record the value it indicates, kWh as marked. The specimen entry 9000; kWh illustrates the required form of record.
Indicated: 248.7; kWh
